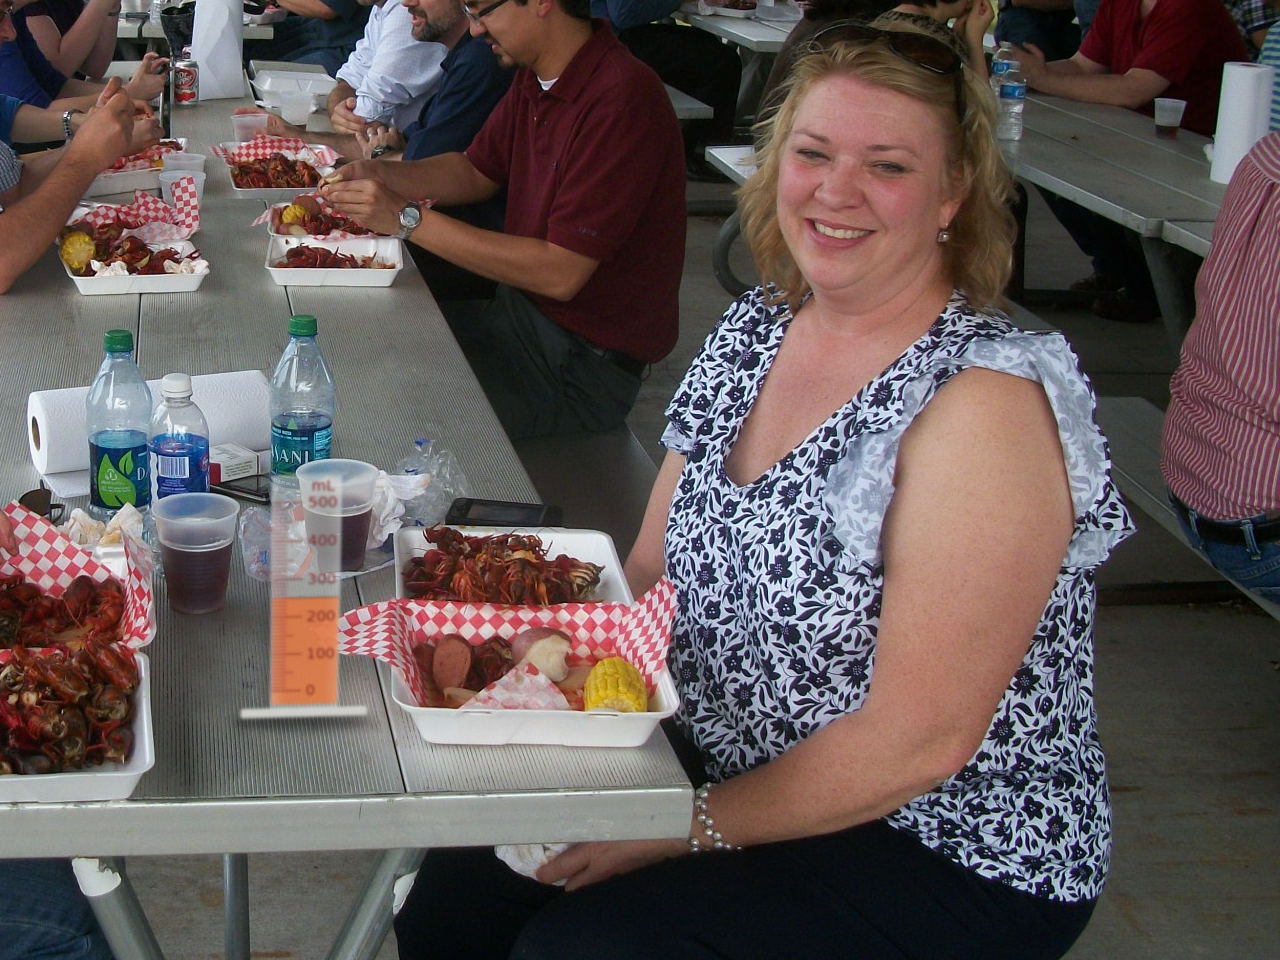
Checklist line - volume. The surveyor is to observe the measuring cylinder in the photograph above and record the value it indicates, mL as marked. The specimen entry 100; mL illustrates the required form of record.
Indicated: 250; mL
